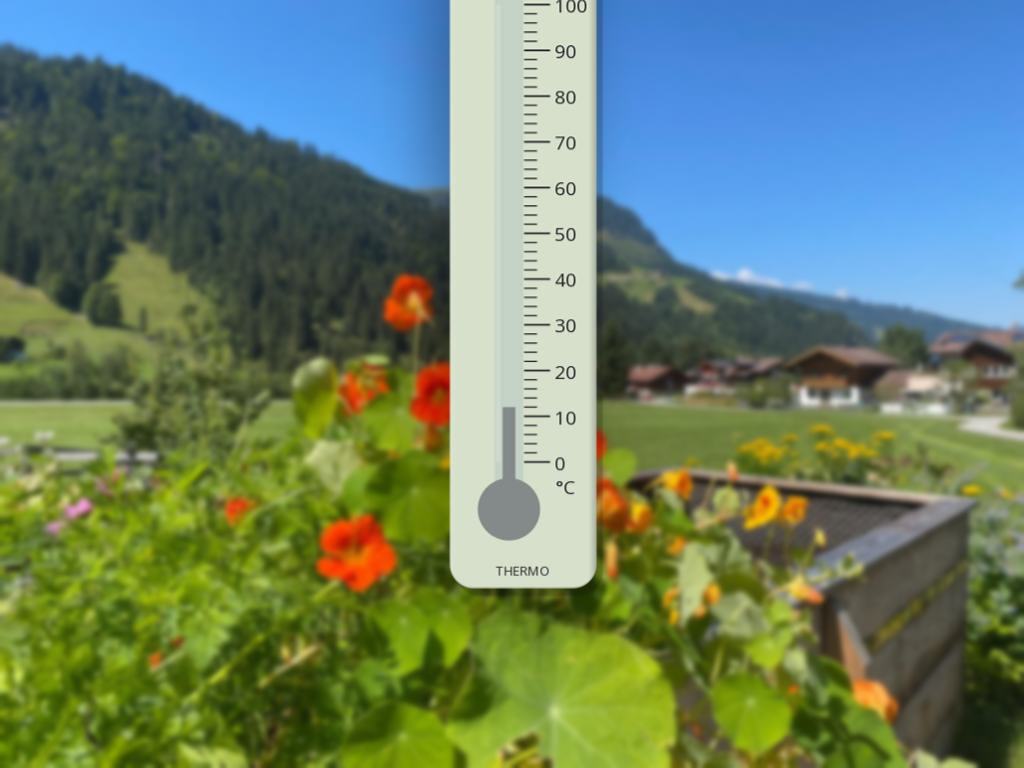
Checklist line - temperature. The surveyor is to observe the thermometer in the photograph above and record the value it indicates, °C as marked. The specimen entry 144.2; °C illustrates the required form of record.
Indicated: 12; °C
